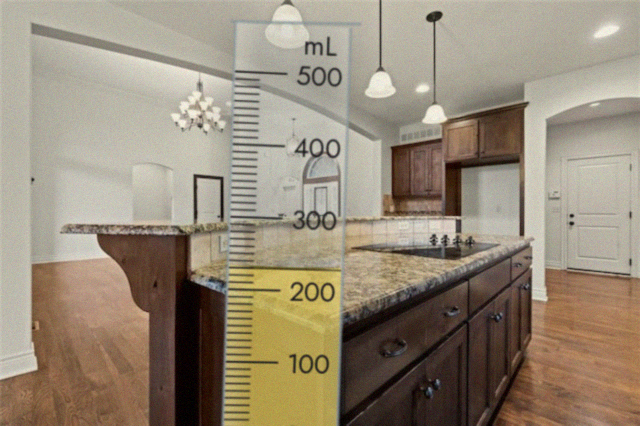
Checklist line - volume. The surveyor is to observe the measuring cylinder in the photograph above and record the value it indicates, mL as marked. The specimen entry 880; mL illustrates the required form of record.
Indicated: 230; mL
